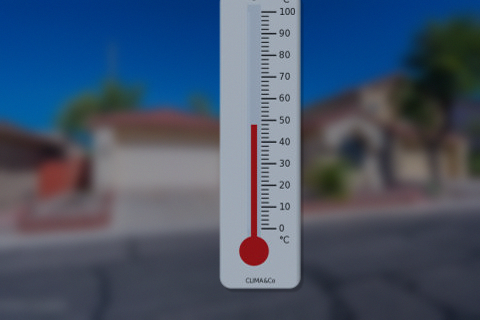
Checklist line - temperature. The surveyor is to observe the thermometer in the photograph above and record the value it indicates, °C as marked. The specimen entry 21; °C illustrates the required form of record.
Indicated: 48; °C
